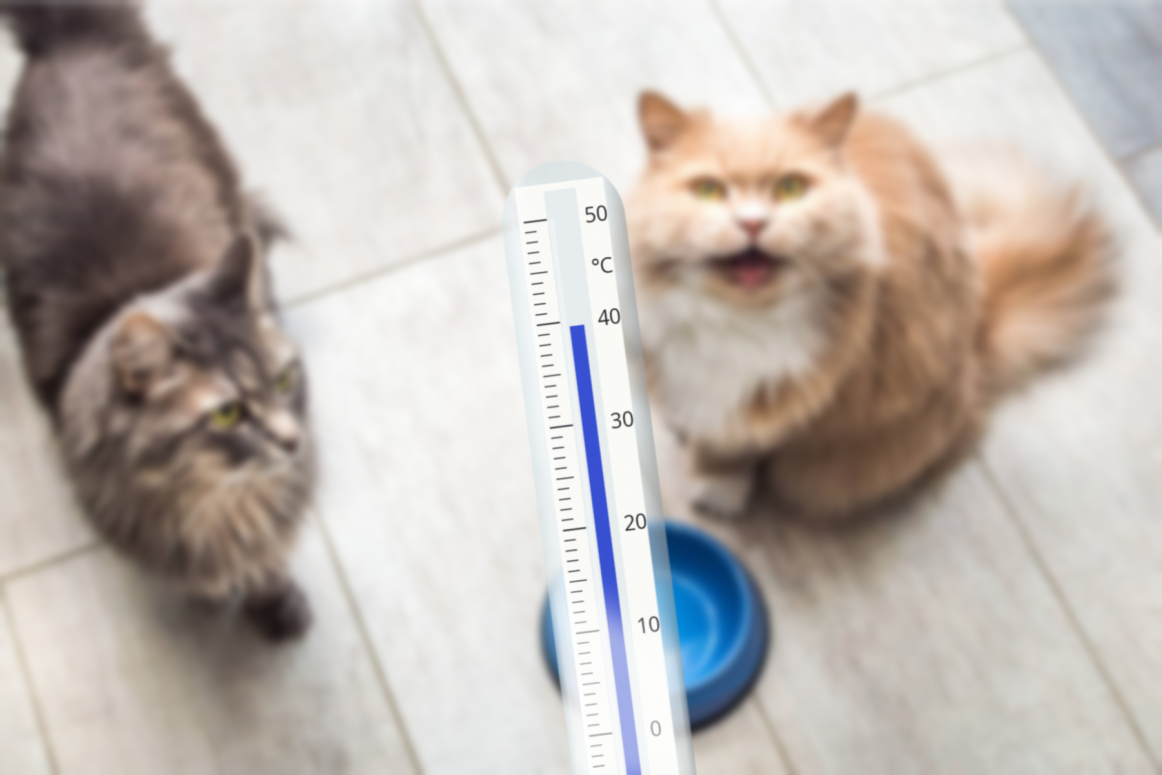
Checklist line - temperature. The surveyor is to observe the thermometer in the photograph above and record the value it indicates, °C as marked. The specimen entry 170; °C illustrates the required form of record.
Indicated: 39.5; °C
